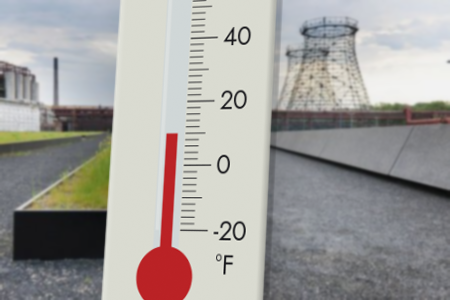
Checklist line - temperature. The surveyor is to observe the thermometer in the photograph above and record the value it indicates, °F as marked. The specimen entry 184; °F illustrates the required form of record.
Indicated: 10; °F
